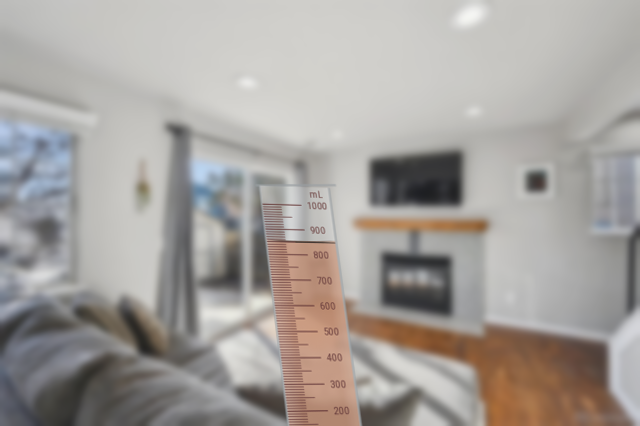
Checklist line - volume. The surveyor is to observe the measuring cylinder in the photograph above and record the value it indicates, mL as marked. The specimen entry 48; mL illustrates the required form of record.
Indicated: 850; mL
